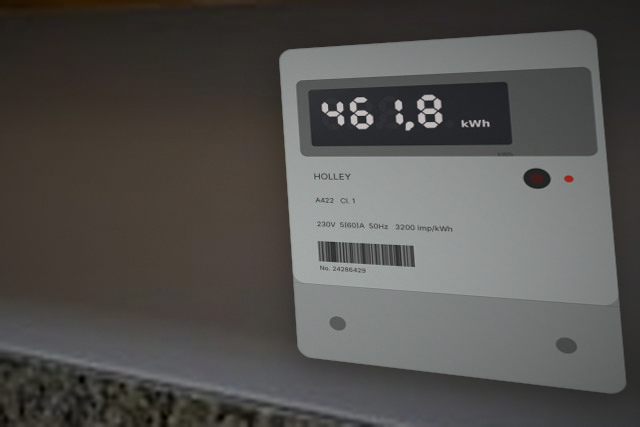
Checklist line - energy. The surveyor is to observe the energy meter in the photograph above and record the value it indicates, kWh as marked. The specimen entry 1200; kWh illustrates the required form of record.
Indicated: 461.8; kWh
